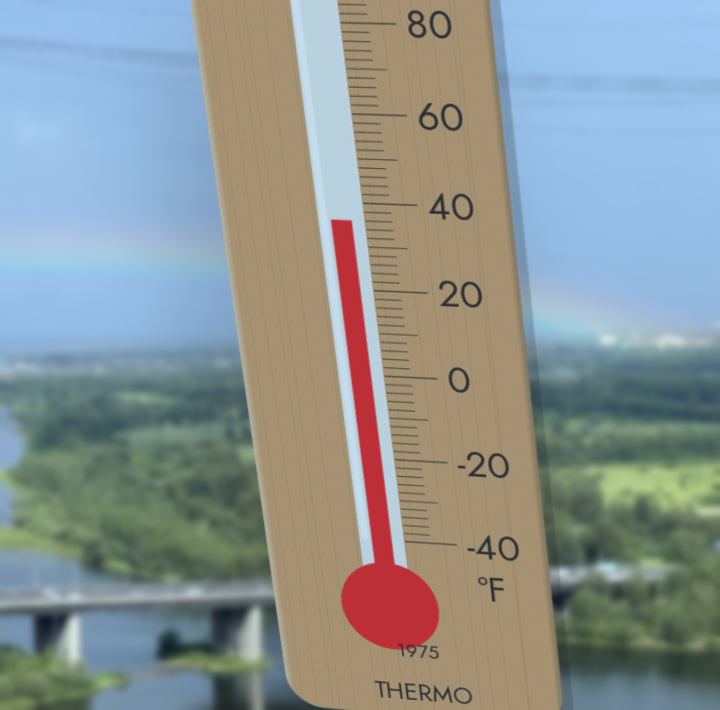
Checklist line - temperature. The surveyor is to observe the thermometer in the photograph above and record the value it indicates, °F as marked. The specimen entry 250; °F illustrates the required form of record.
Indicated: 36; °F
